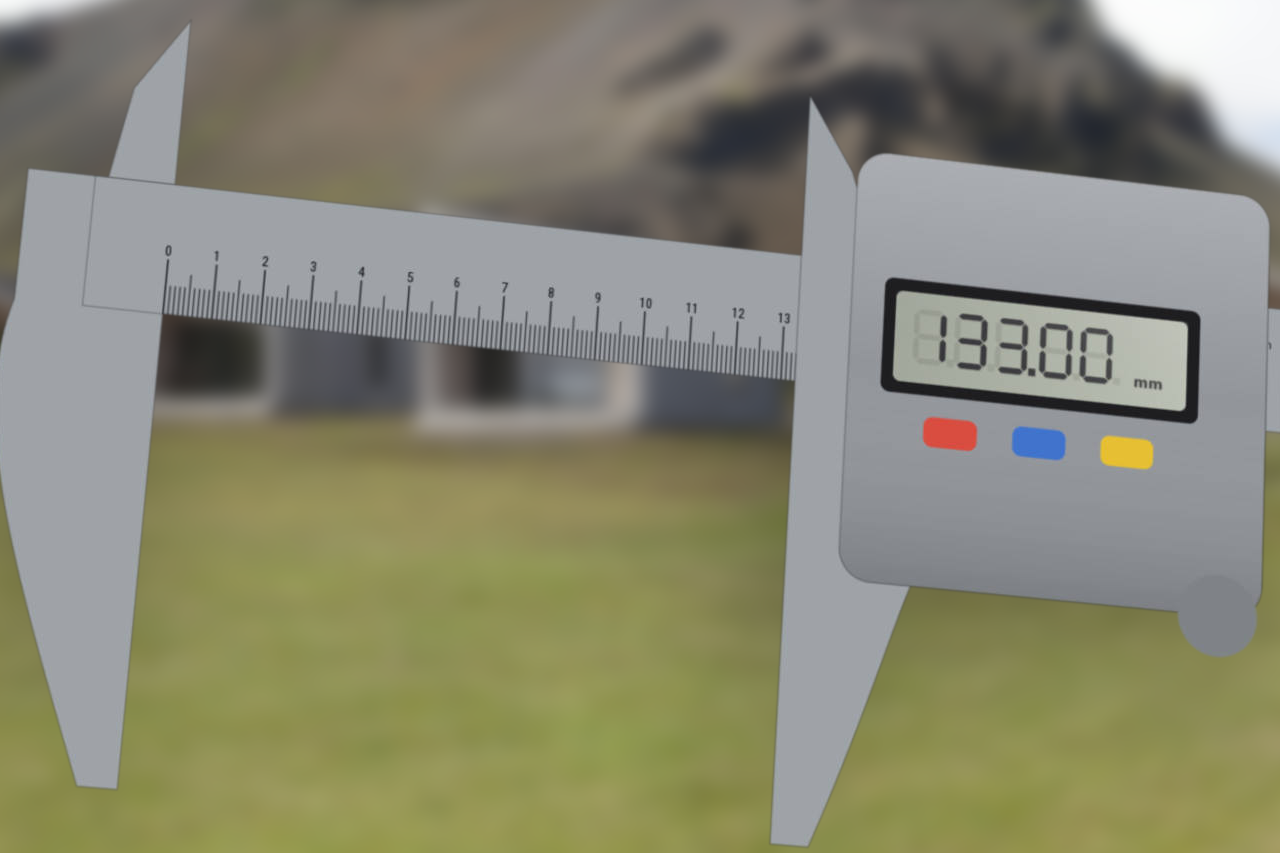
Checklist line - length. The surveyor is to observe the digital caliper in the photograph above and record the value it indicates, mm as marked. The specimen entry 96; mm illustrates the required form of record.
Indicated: 133.00; mm
